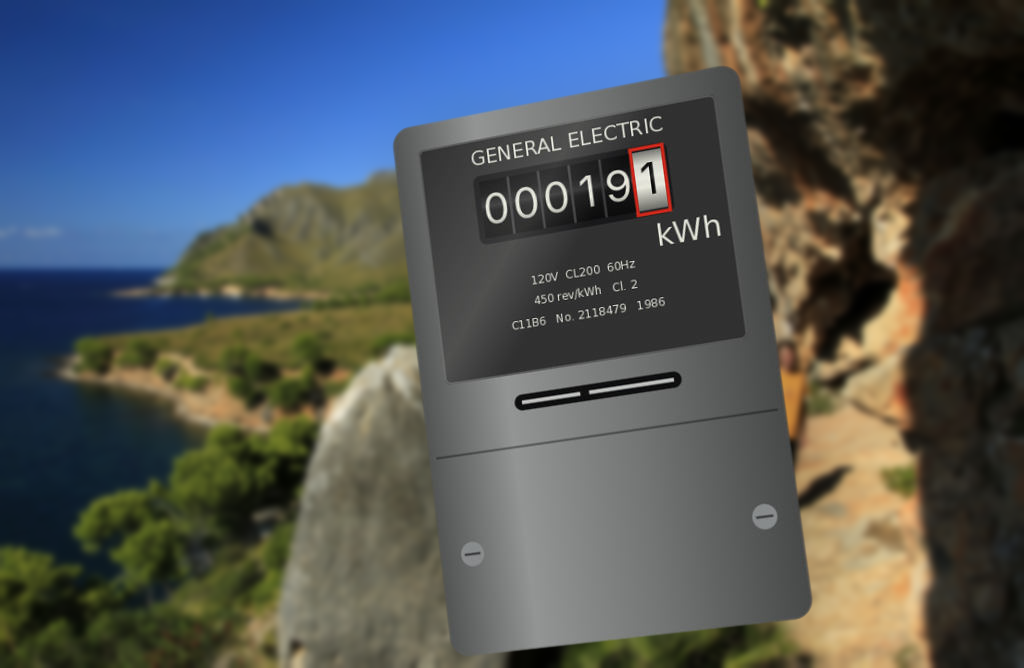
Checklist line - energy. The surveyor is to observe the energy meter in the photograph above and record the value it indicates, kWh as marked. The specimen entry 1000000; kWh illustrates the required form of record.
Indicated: 19.1; kWh
